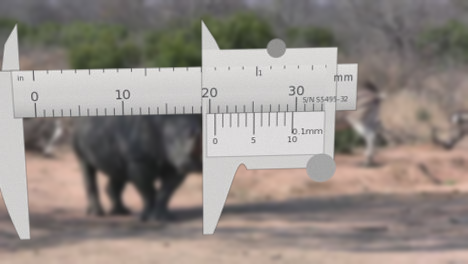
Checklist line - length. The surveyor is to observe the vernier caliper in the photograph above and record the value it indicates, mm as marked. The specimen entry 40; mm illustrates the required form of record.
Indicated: 20.6; mm
